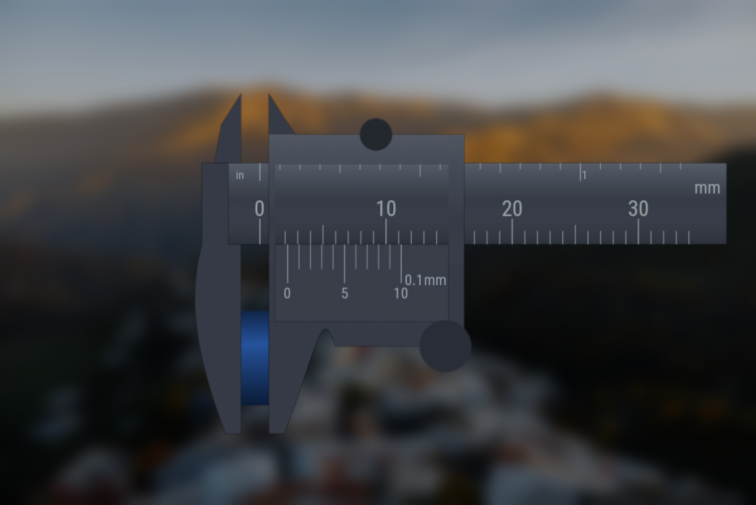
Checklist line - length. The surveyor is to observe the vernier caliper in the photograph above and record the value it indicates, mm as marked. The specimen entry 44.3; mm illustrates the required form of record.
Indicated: 2.2; mm
